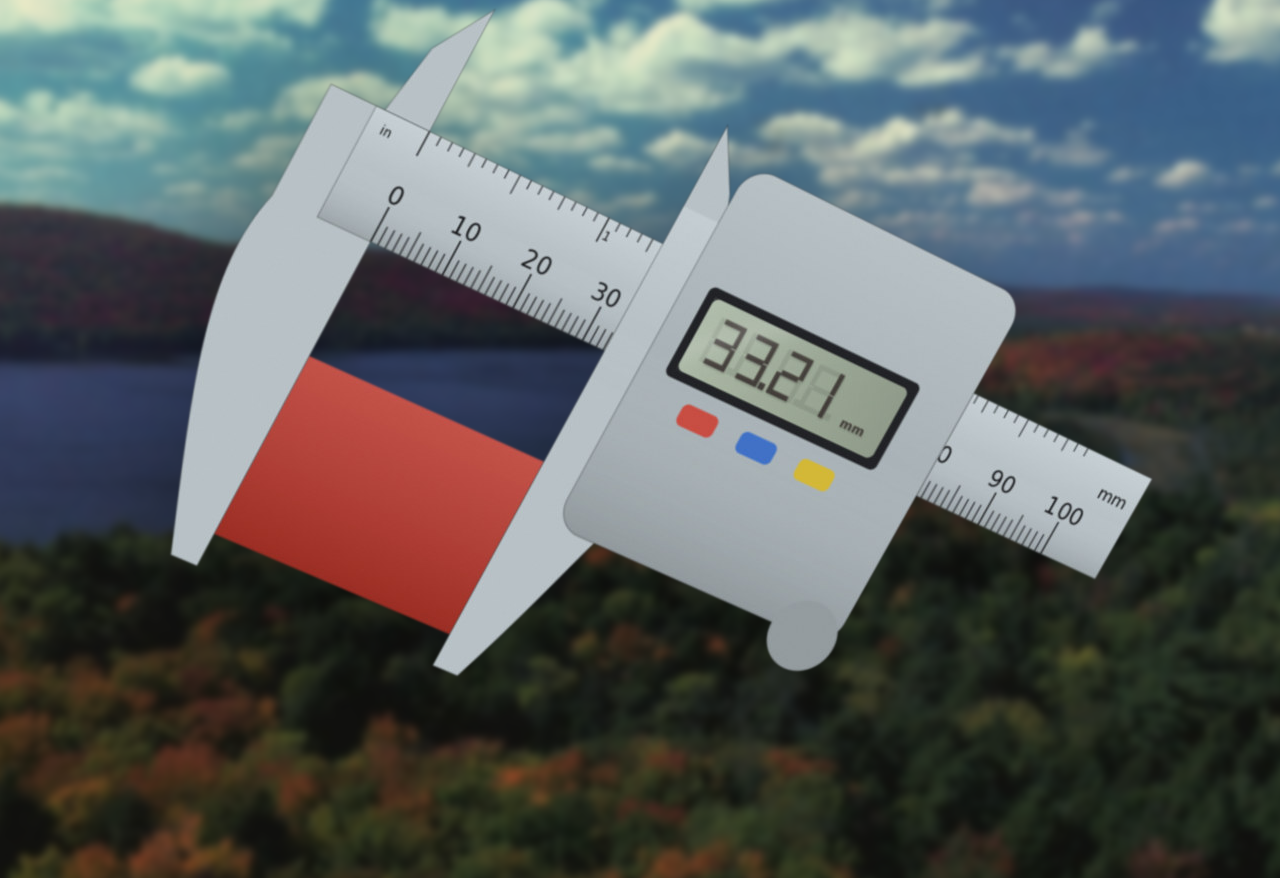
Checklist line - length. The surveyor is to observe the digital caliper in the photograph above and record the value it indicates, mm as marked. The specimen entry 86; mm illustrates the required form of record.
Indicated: 33.21; mm
